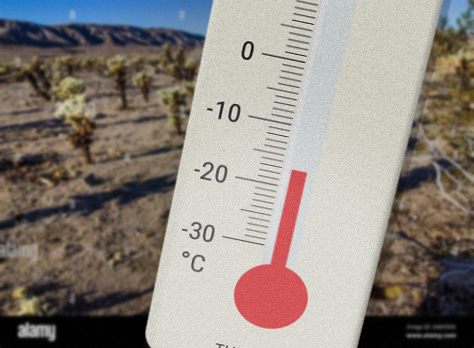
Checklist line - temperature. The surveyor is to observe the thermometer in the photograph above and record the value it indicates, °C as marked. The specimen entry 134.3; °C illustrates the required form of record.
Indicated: -17; °C
